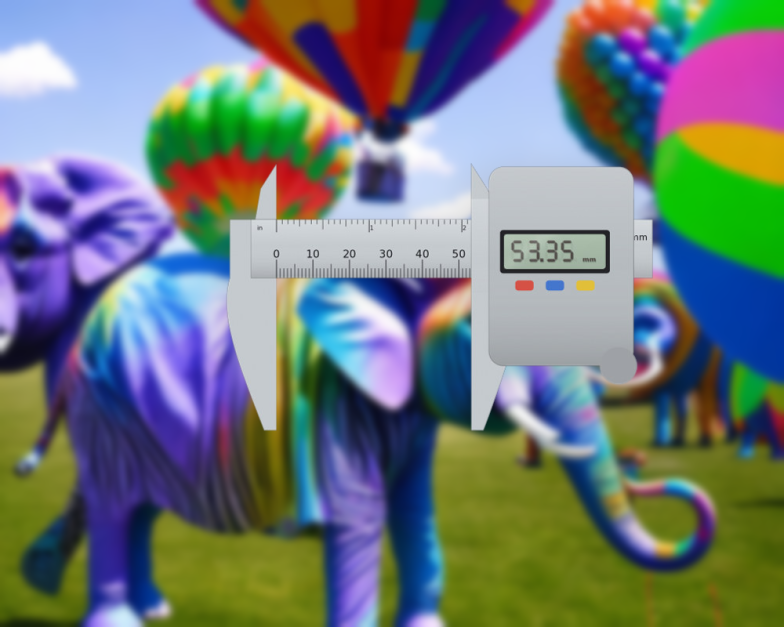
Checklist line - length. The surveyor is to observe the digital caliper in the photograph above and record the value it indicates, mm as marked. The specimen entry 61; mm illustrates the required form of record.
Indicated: 53.35; mm
